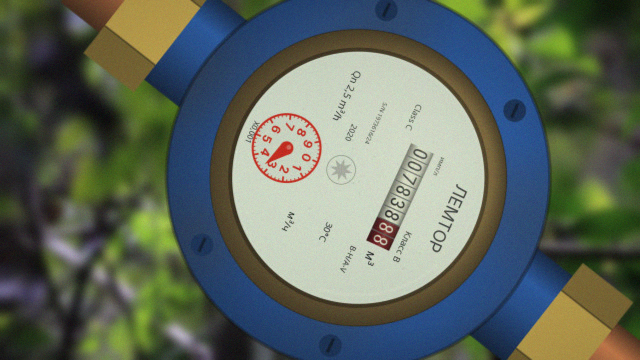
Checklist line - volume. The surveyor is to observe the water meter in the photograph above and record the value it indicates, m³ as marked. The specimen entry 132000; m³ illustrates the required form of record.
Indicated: 7838.883; m³
